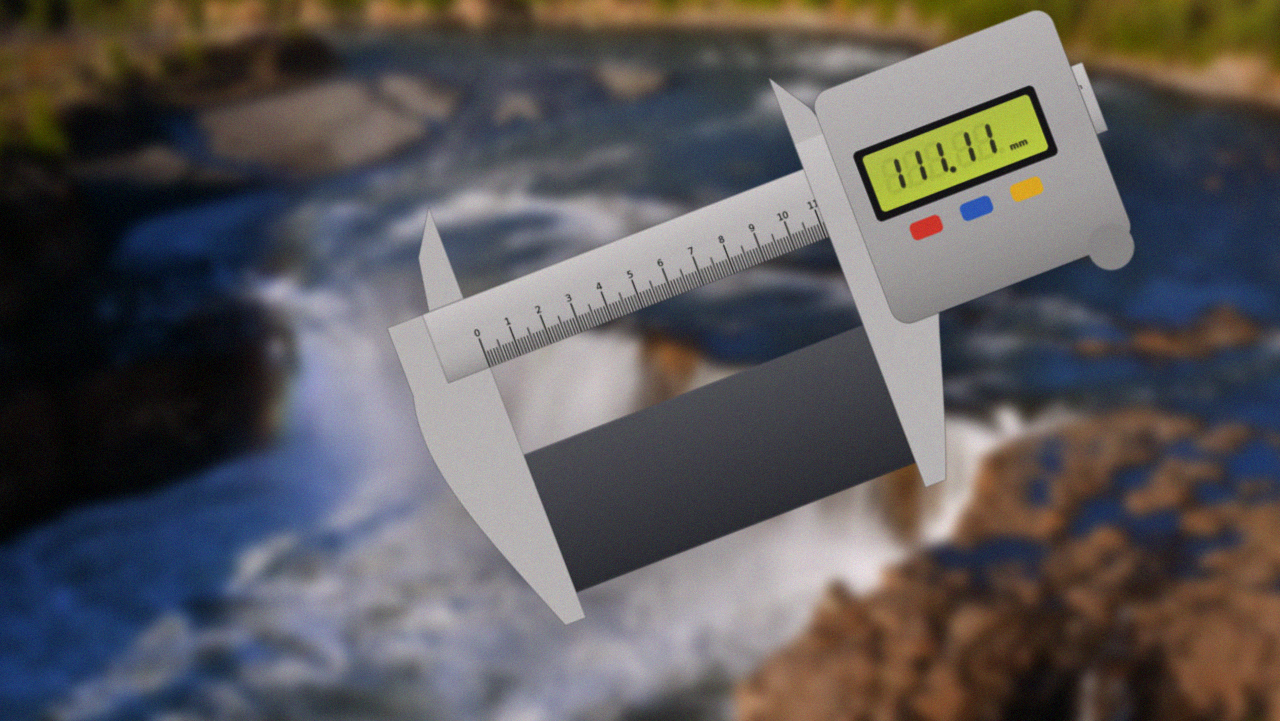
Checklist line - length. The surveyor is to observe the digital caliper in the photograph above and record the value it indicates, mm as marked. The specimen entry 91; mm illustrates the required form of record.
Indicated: 111.11; mm
